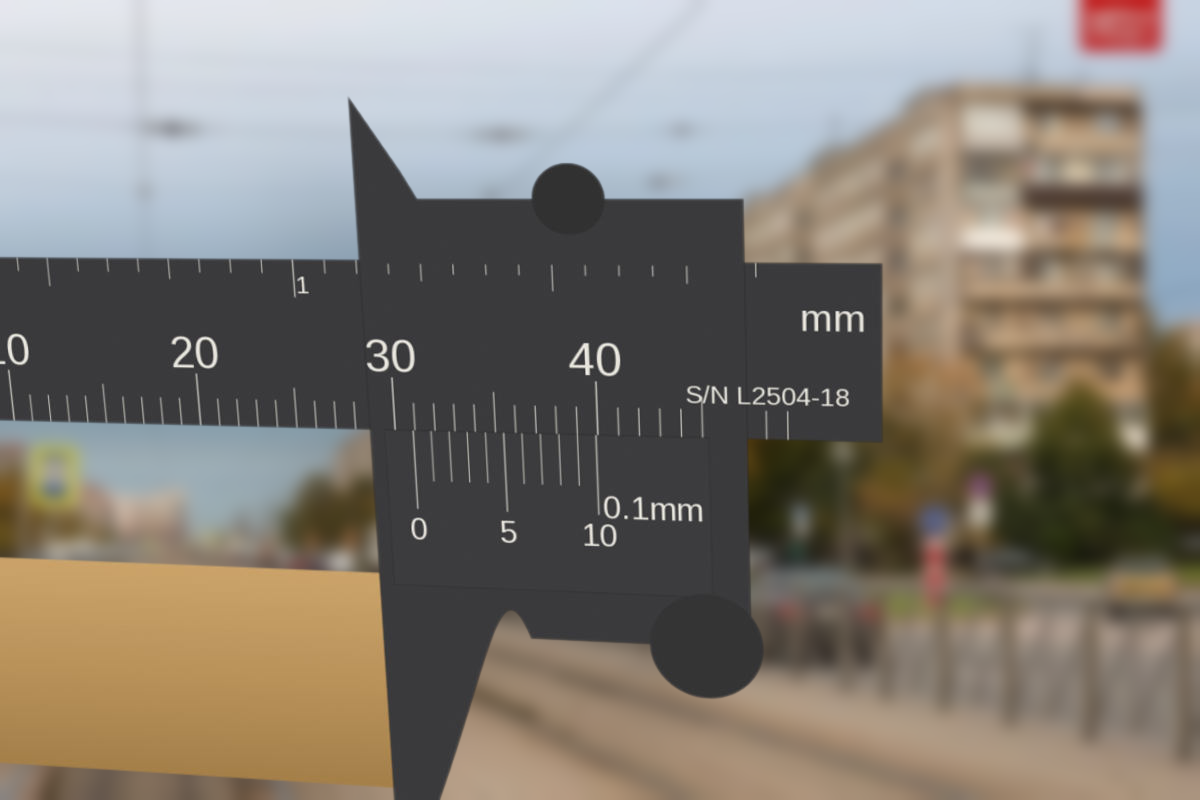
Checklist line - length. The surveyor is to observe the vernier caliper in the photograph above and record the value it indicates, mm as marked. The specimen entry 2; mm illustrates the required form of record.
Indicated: 30.9; mm
